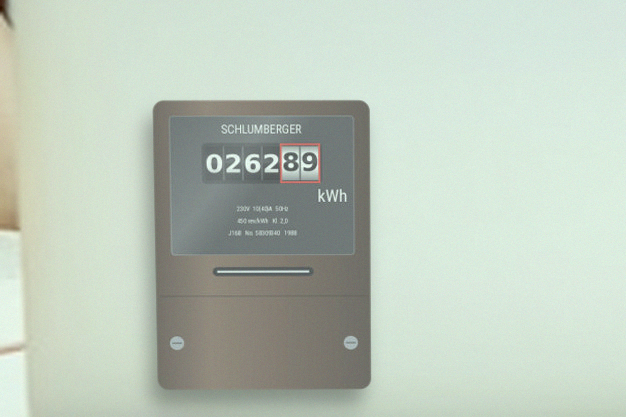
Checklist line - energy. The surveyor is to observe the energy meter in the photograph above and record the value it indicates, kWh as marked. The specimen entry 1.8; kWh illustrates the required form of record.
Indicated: 262.89; kWh
